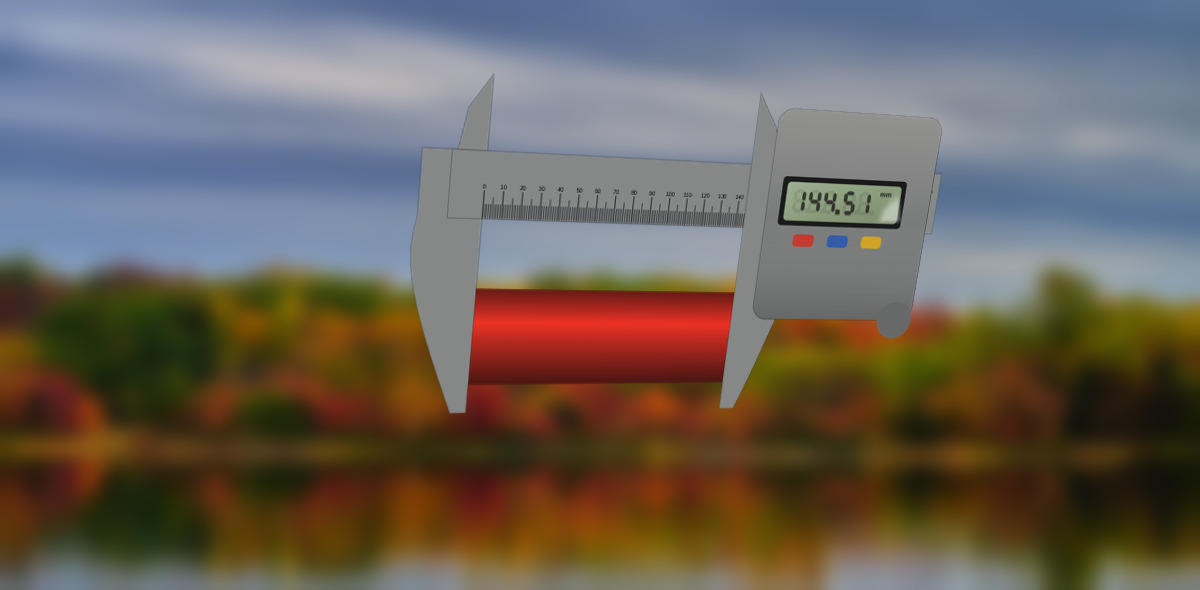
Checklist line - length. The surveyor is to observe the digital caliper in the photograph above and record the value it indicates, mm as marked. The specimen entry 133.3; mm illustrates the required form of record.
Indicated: 144.51; mm
